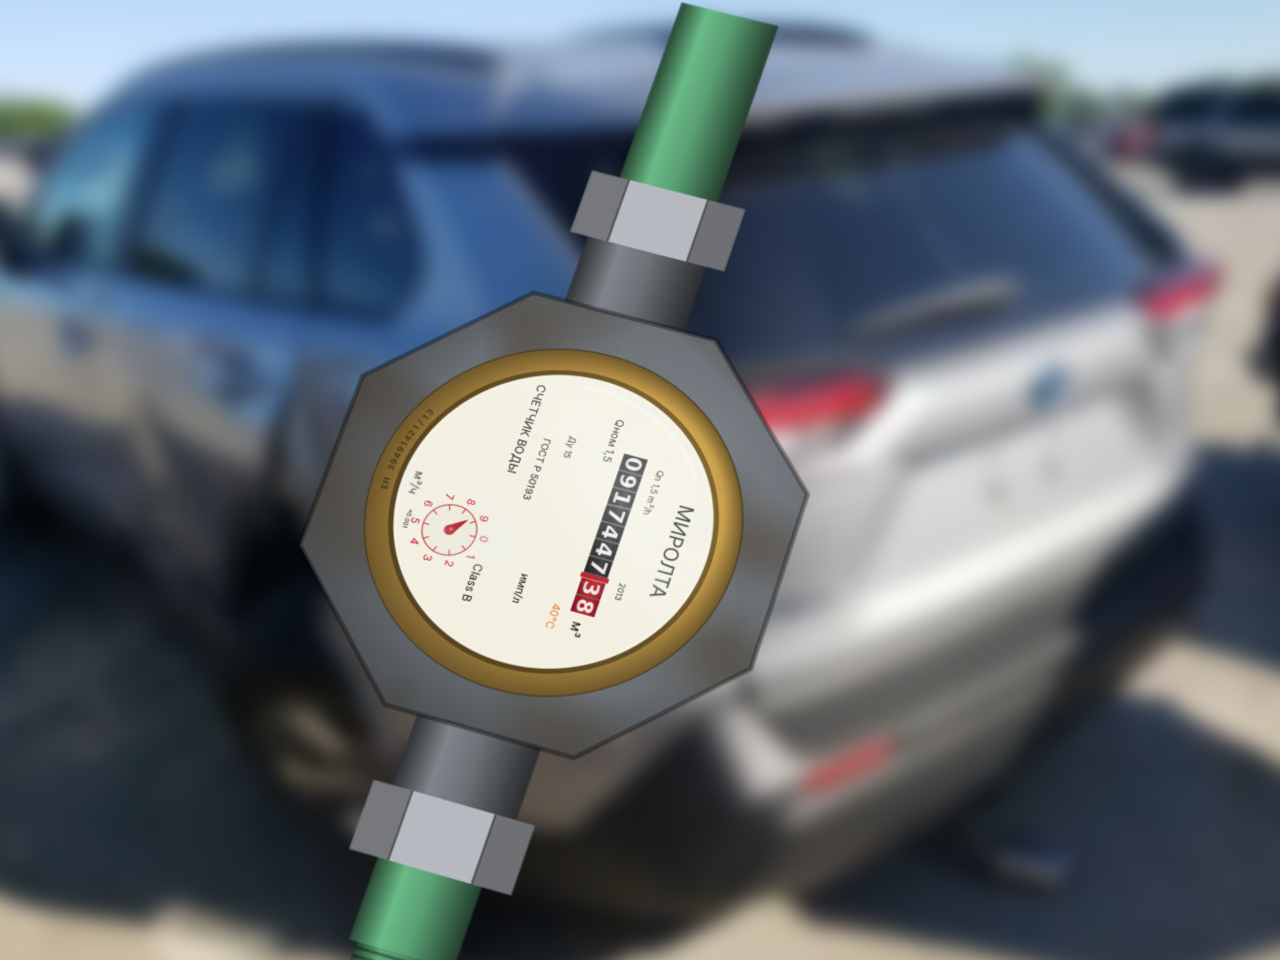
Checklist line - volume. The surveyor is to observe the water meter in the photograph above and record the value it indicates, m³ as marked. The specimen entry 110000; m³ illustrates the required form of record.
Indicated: 917447.388; m³
